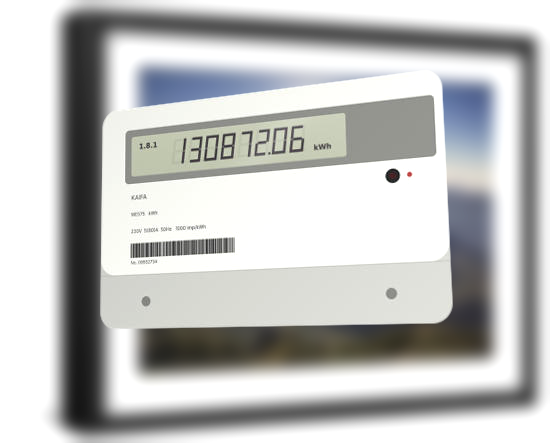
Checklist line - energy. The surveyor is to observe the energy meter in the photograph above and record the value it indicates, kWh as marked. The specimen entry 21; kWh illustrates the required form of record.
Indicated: 130872.06; kWh
